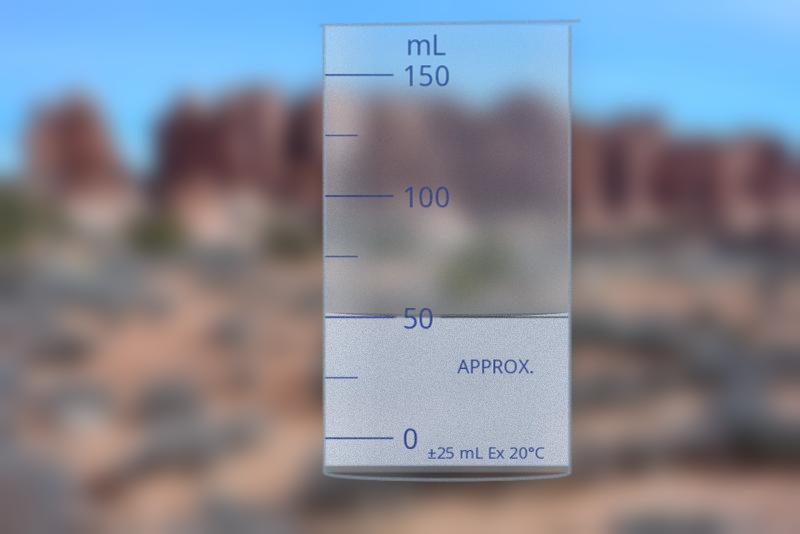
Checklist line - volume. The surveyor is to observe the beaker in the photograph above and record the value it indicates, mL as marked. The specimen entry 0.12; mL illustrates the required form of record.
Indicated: 50; mL
